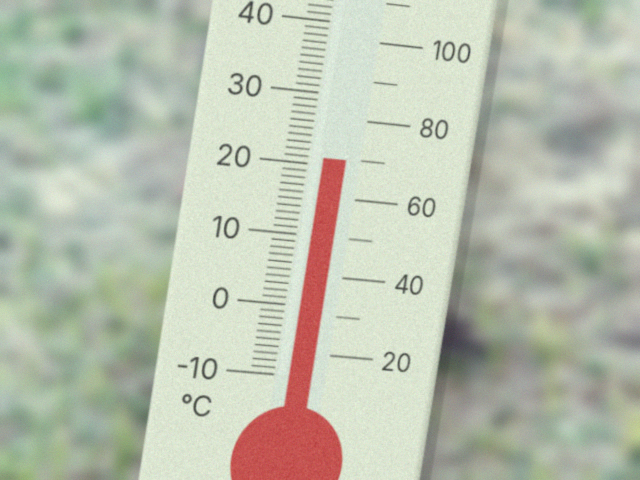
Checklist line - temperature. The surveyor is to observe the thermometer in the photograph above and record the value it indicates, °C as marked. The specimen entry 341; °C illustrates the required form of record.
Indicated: 21; °C
